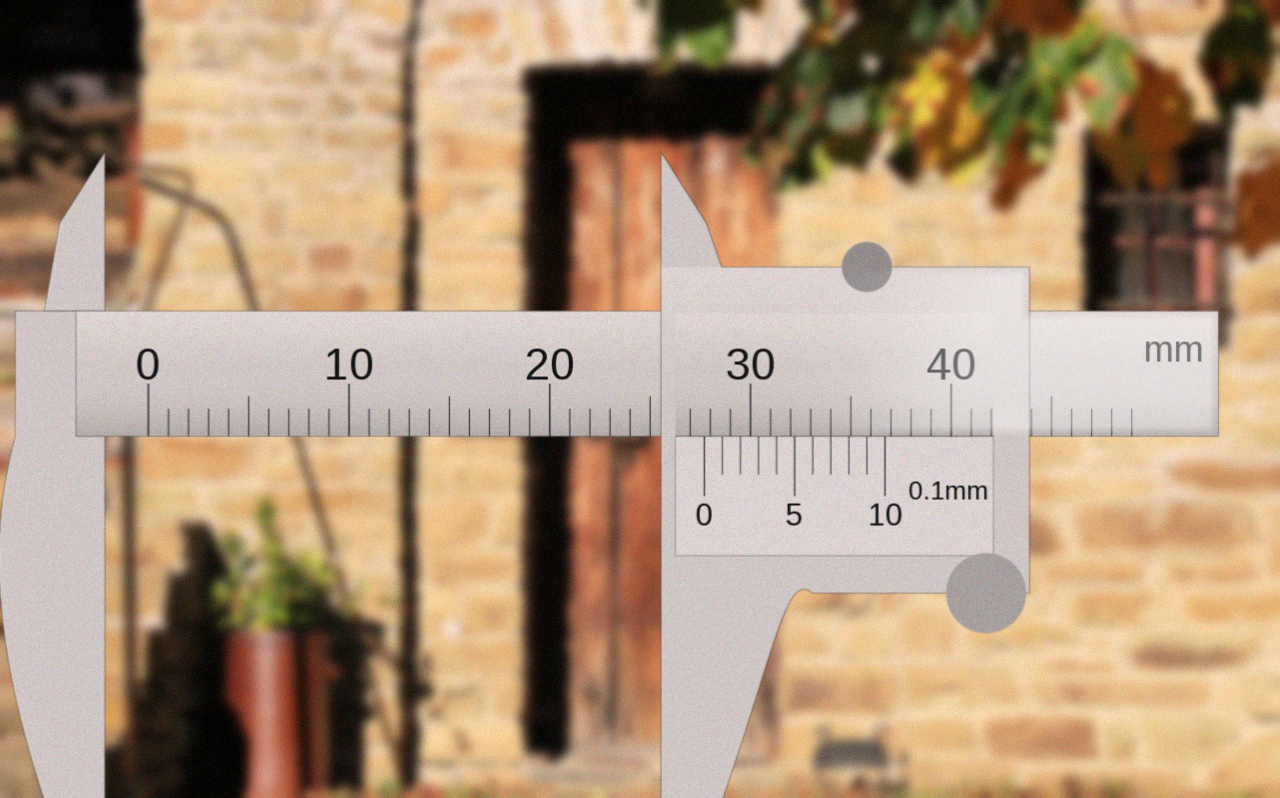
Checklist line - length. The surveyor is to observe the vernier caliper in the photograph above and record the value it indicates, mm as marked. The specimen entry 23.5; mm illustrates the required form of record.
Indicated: 27.7; mm
